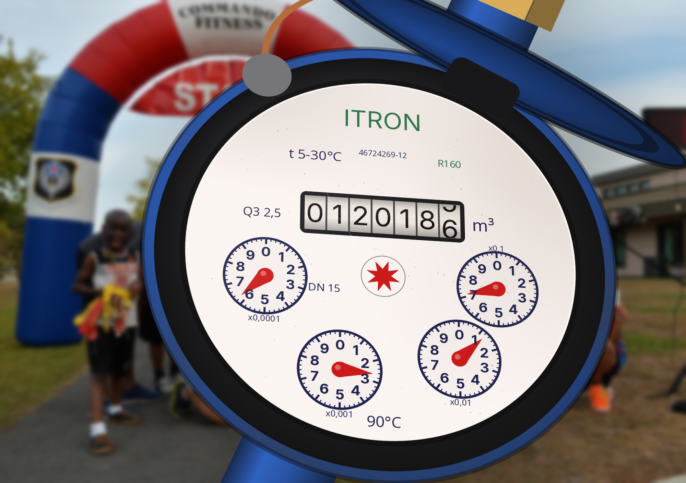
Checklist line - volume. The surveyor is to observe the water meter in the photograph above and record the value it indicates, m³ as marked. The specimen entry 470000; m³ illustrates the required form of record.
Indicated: 120185.7126; m³
